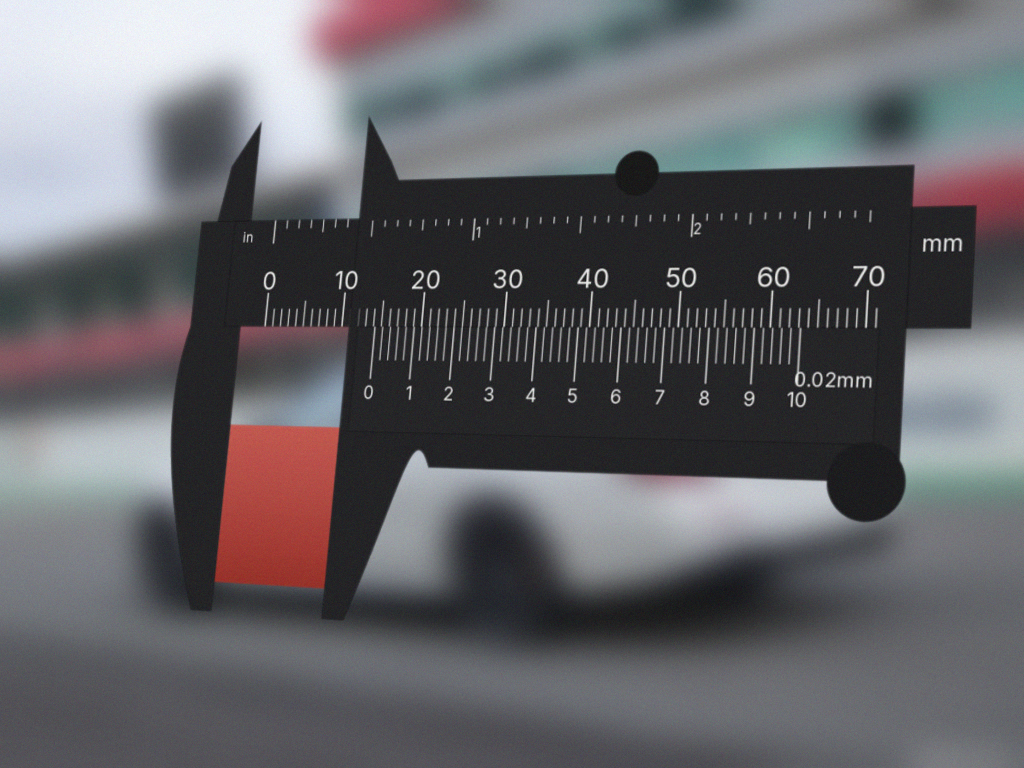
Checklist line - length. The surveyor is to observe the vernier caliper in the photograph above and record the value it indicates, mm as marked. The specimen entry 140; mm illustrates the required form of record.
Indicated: 14.2; mm
